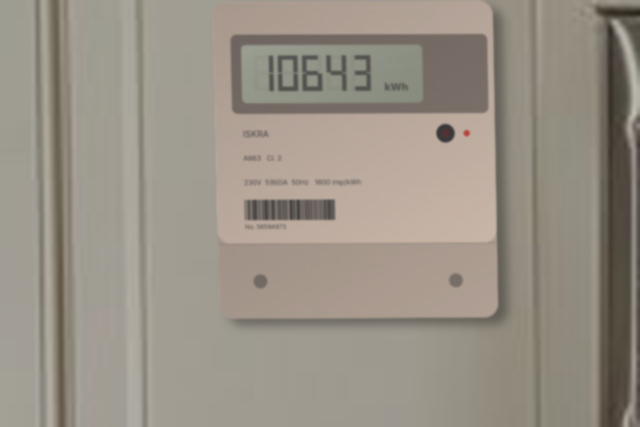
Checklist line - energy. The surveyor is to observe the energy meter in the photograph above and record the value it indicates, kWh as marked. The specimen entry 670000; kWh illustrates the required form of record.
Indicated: 10643; kWh
